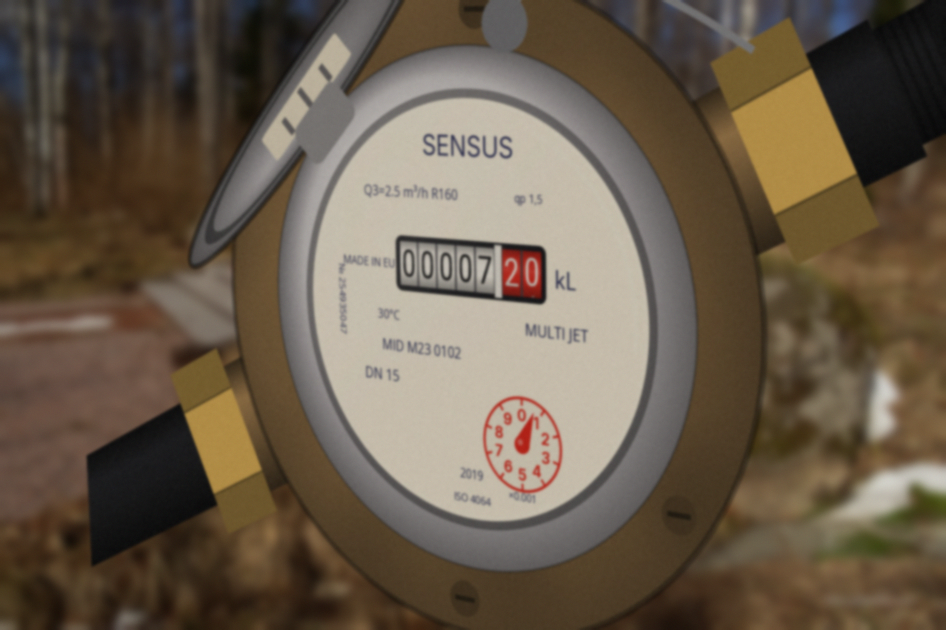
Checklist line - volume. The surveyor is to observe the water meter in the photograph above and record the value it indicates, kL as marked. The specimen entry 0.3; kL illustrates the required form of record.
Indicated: 7.200; kL
